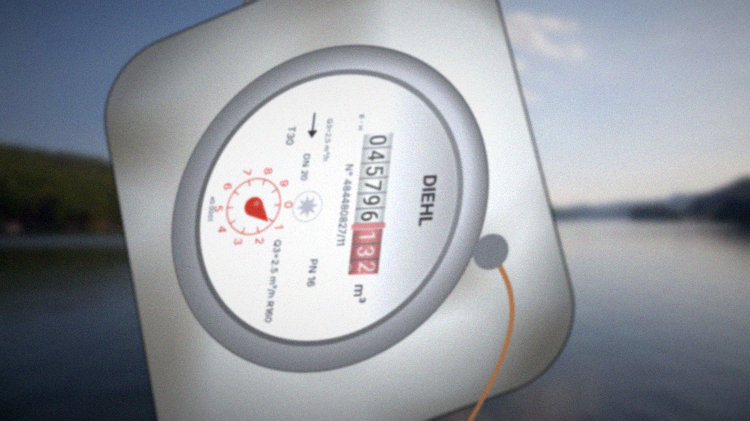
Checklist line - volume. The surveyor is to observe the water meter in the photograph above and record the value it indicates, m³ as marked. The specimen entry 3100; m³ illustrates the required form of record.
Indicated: 45796.1321; m³
